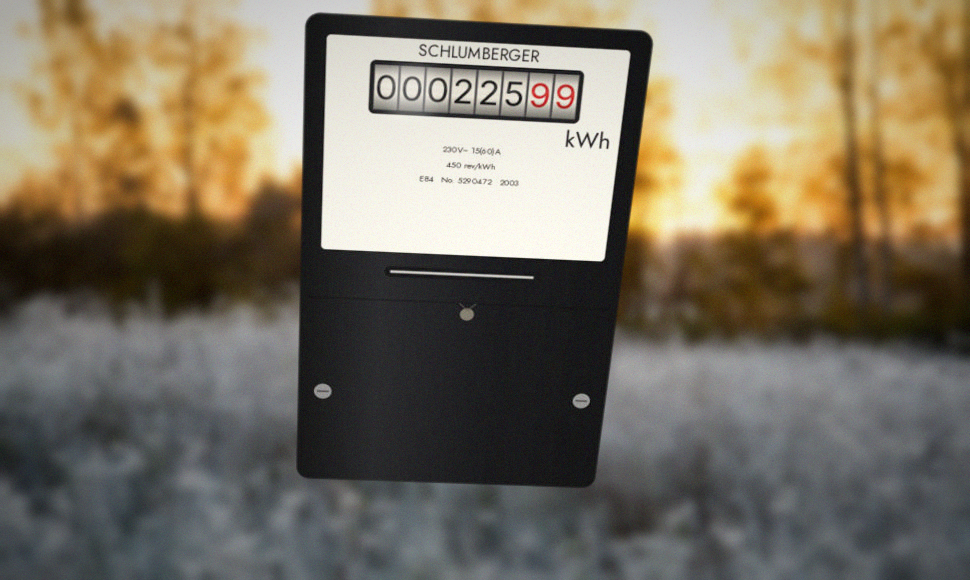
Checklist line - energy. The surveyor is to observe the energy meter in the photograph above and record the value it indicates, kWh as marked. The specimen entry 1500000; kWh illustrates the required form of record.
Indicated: 225.99; kWh
